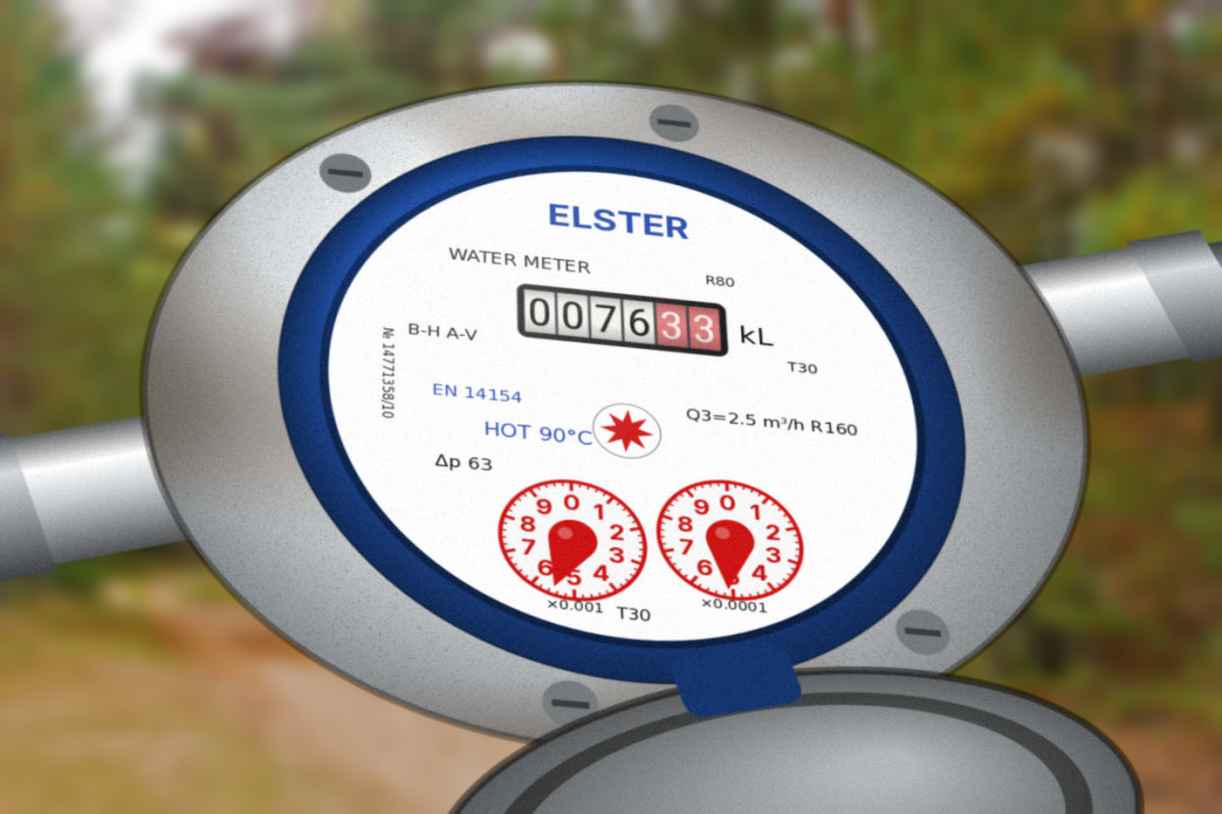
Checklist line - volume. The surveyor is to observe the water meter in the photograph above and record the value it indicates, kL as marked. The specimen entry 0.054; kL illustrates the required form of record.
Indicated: 76.3355; kL
